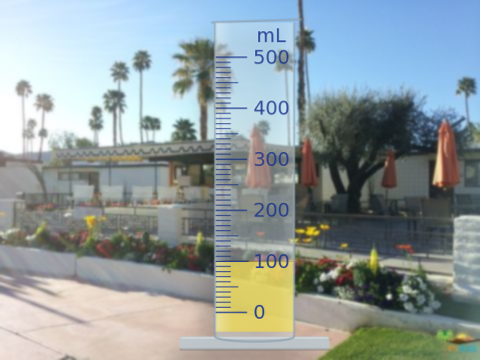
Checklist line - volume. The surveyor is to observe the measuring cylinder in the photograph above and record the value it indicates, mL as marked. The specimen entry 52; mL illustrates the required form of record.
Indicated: 100; mL
